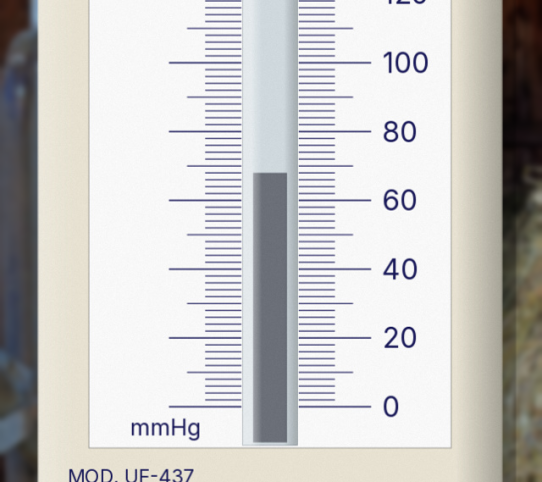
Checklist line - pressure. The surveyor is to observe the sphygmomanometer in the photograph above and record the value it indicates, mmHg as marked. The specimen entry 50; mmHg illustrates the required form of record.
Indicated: 68; mmHg
